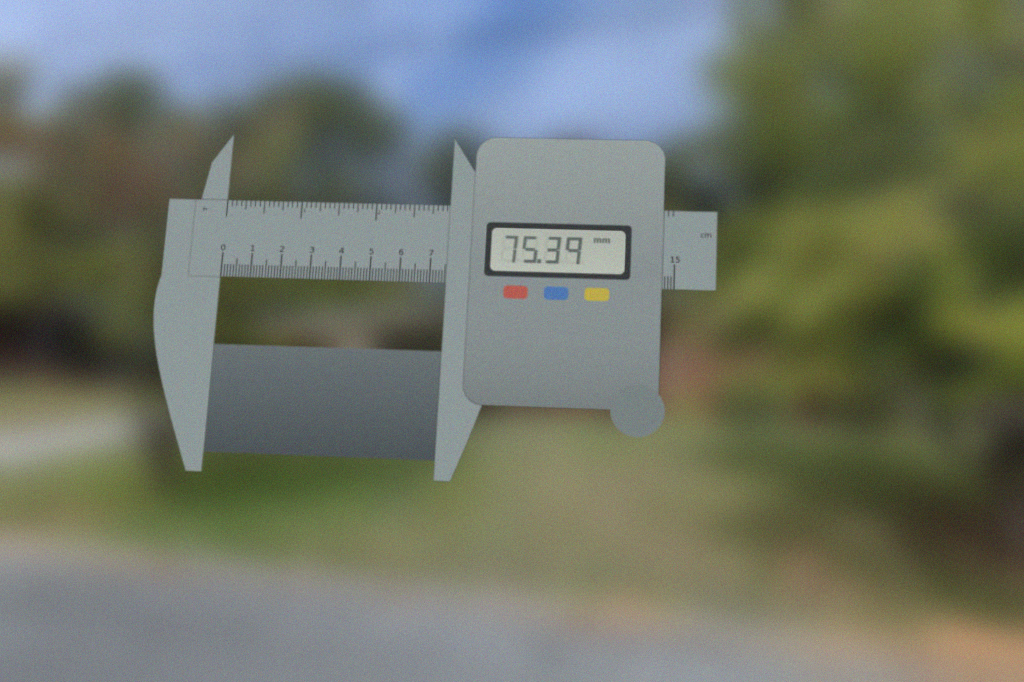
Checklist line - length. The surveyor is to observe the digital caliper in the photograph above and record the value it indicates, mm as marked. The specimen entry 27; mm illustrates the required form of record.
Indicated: 75.39; mm
